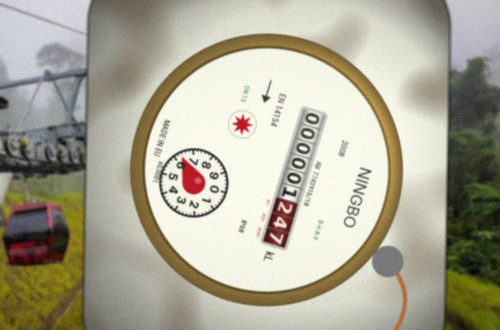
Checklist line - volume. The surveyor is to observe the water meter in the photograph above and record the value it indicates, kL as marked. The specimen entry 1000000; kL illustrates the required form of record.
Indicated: 1.2476; kL
